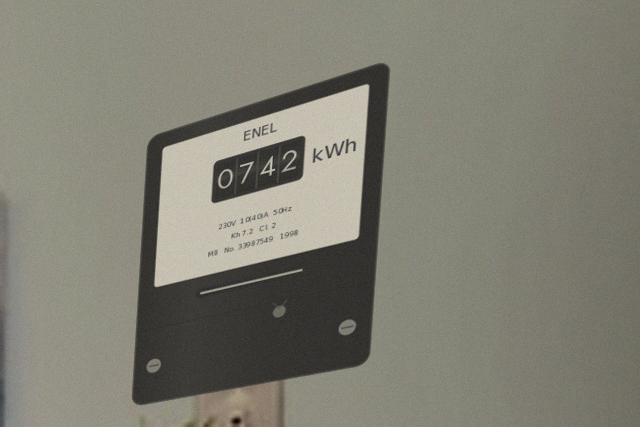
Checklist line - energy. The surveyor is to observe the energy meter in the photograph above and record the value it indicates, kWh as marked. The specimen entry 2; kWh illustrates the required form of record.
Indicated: 742; kWh
